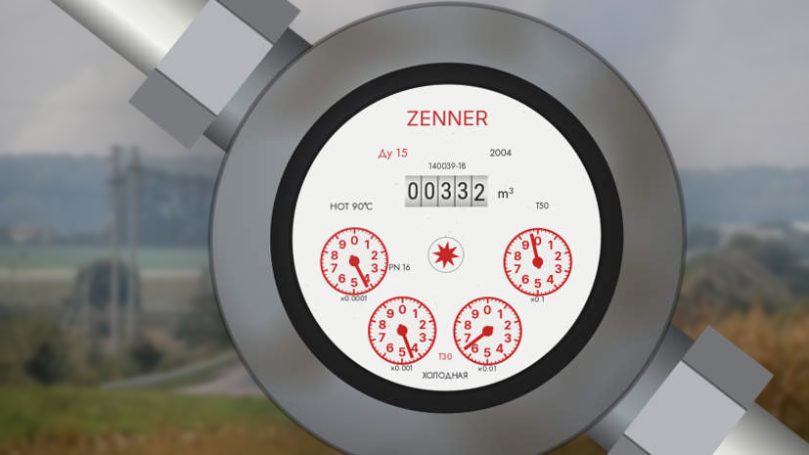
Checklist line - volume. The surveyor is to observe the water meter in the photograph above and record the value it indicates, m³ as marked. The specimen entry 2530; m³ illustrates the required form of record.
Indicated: 331.9644; m³
